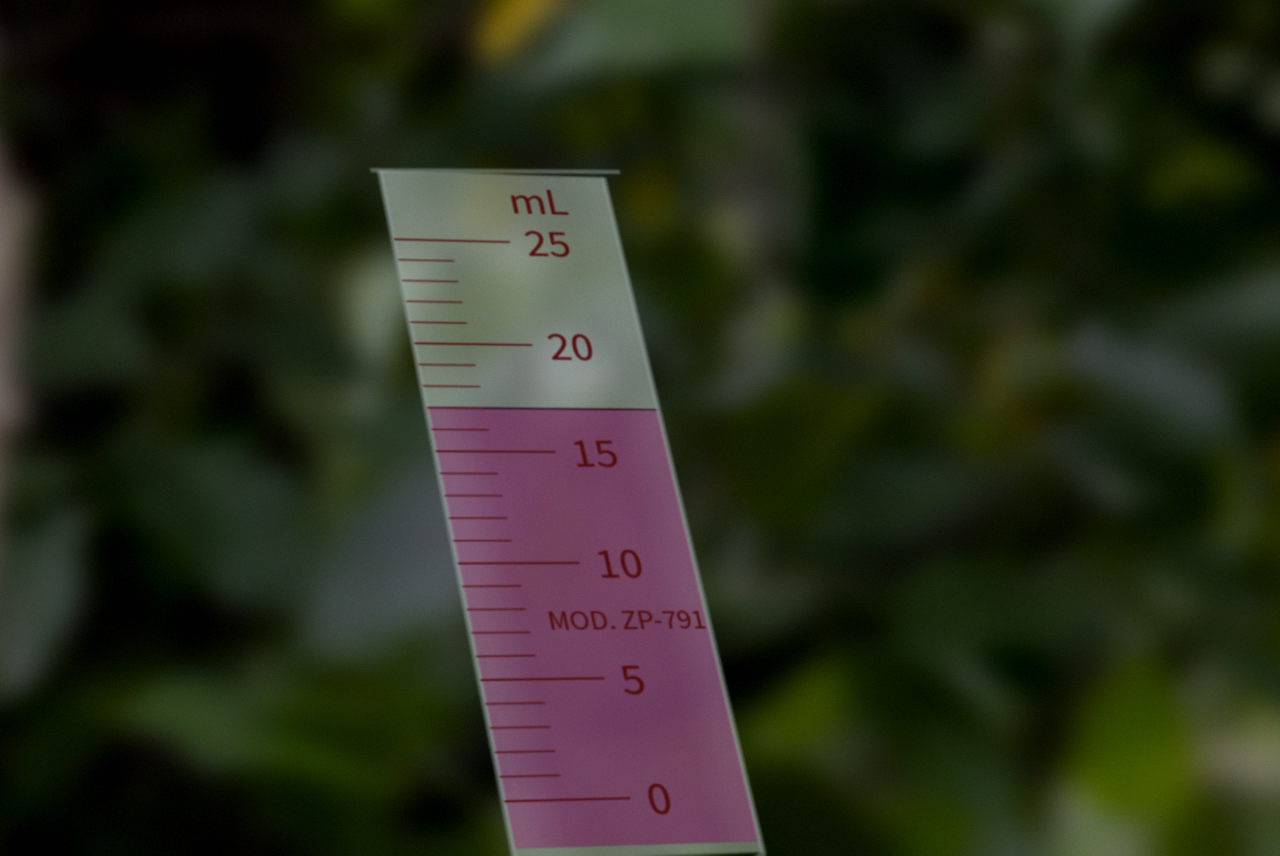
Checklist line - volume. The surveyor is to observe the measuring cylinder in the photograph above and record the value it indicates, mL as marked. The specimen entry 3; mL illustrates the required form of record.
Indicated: 17; mL
